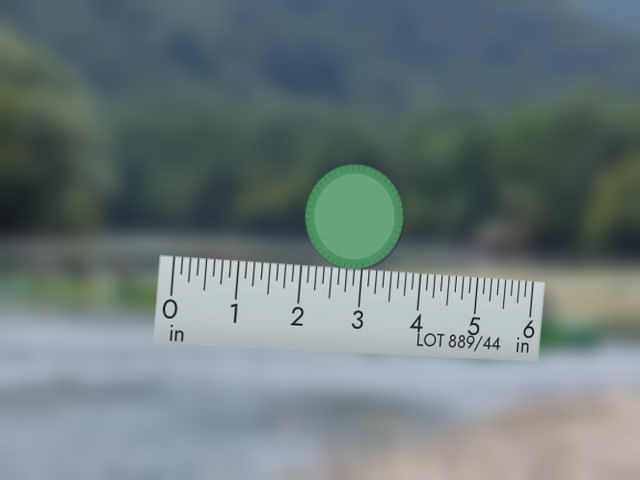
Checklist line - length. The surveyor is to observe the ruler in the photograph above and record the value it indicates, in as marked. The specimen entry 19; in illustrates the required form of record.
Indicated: 1.625; in
